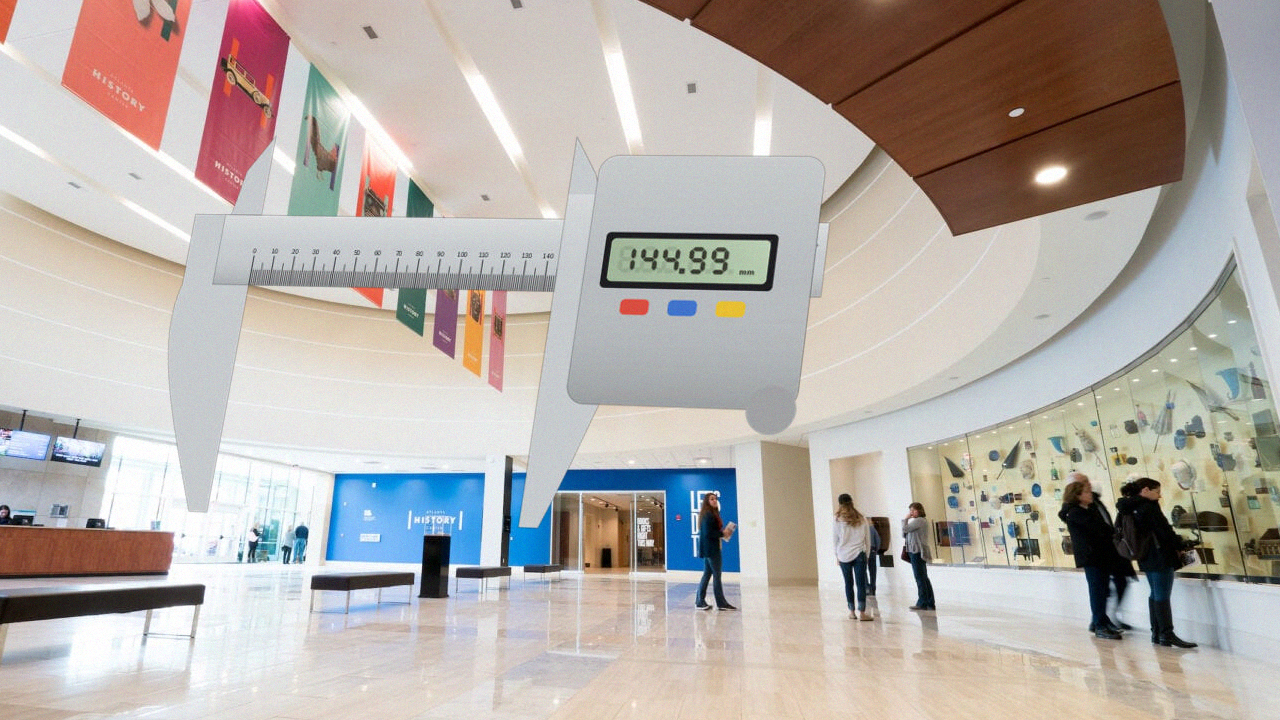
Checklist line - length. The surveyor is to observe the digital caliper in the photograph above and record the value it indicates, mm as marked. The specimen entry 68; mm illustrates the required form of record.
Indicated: 144.99; mm
